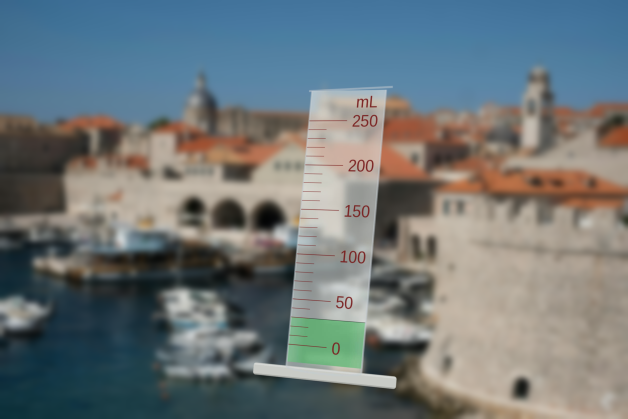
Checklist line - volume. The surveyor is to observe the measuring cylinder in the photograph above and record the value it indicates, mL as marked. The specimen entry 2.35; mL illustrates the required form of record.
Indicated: 30; mL
